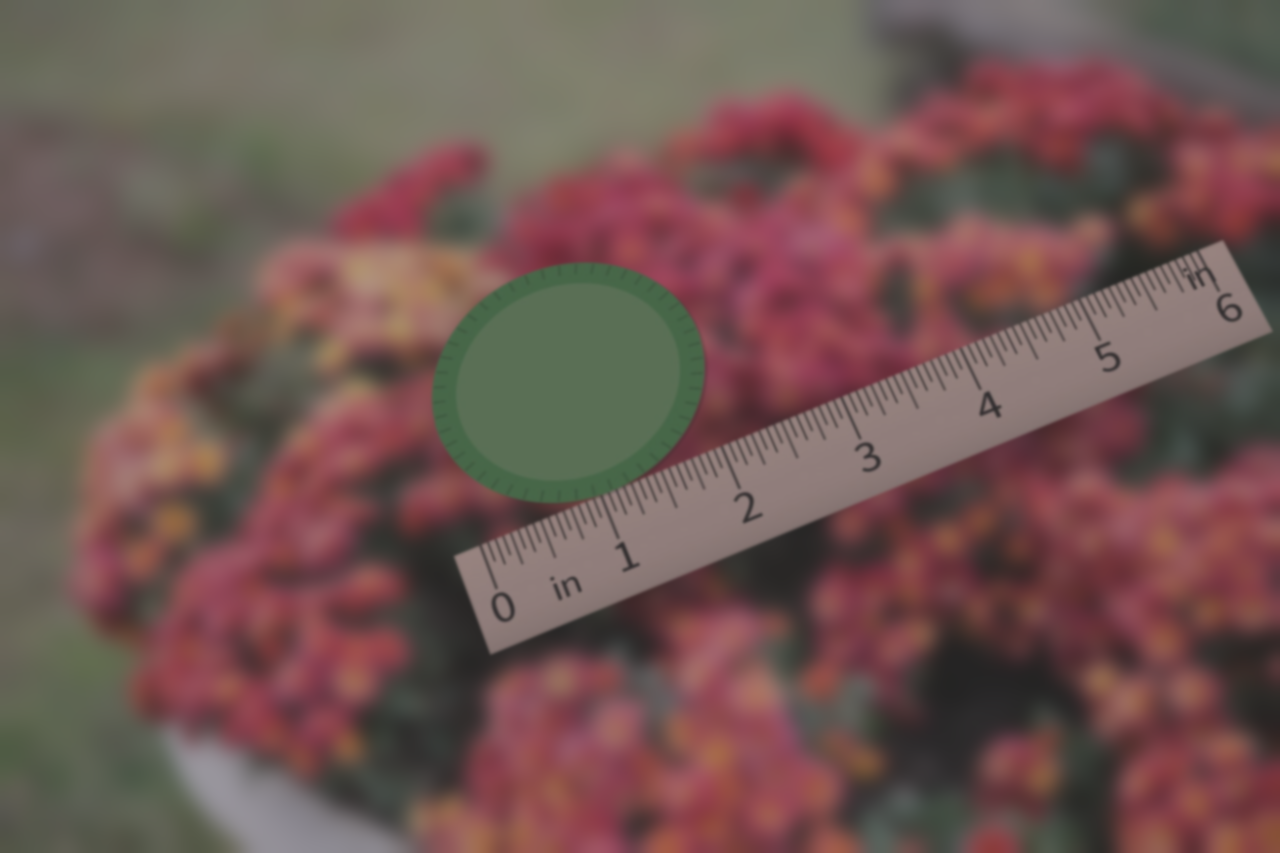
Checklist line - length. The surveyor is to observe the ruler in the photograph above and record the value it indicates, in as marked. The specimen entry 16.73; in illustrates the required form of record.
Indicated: 2.1875; in
